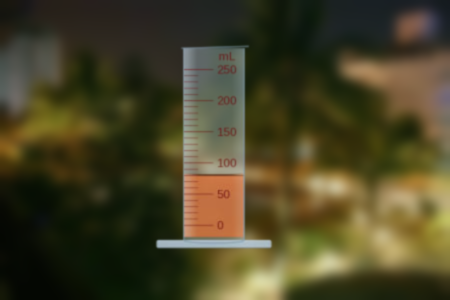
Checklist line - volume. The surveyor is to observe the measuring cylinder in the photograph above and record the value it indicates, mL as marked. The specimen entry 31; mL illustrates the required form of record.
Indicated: 80; mL
